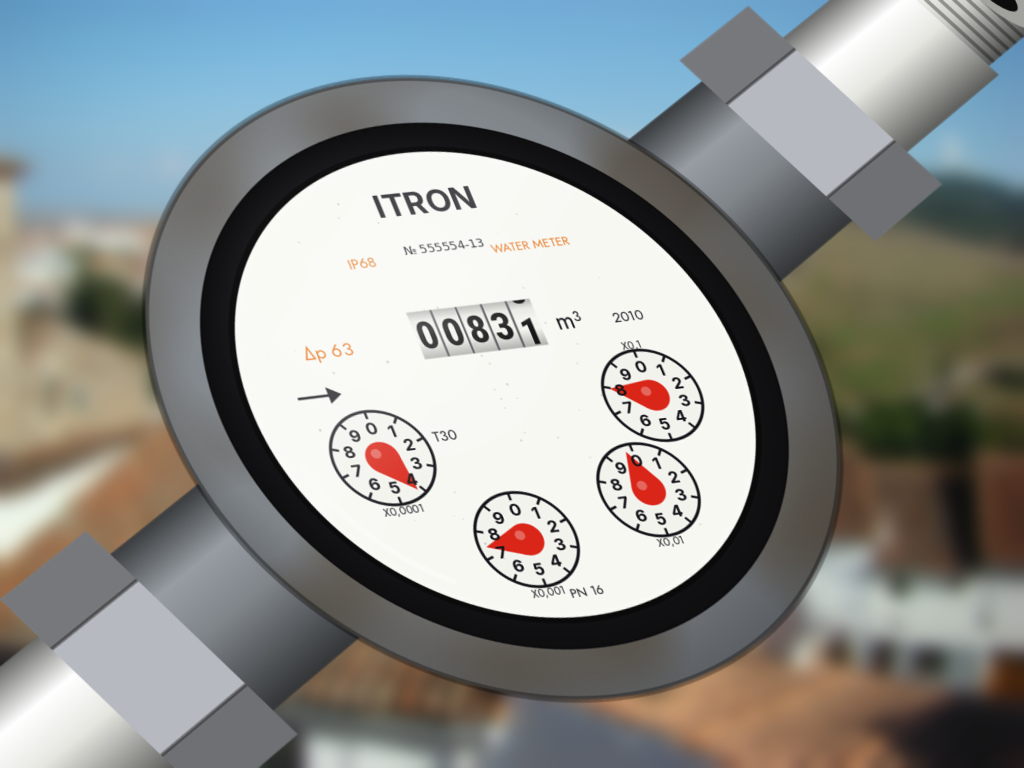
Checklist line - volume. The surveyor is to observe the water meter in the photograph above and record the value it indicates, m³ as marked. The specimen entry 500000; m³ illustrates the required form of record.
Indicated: 830.7974; m³
